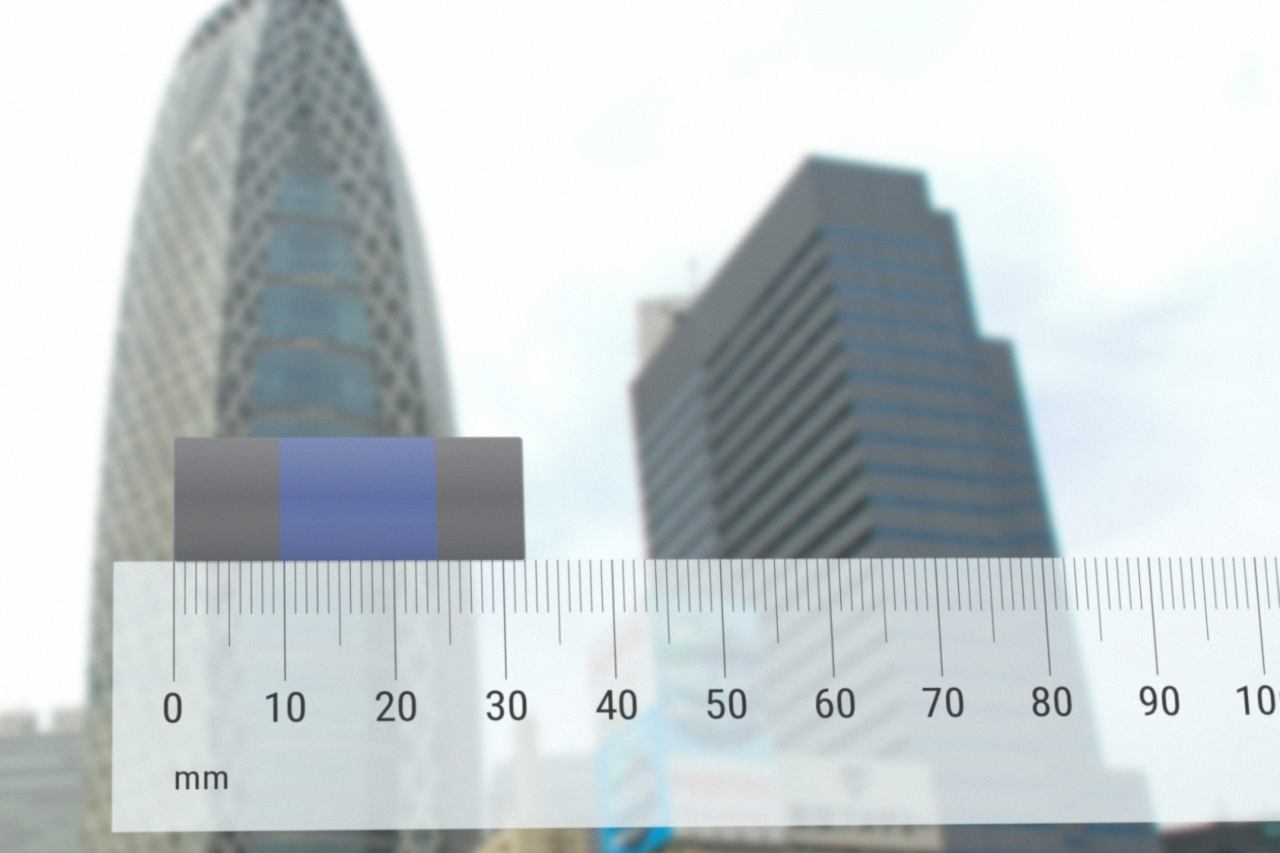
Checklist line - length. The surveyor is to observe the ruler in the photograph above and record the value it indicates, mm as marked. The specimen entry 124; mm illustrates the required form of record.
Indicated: 32; mm
